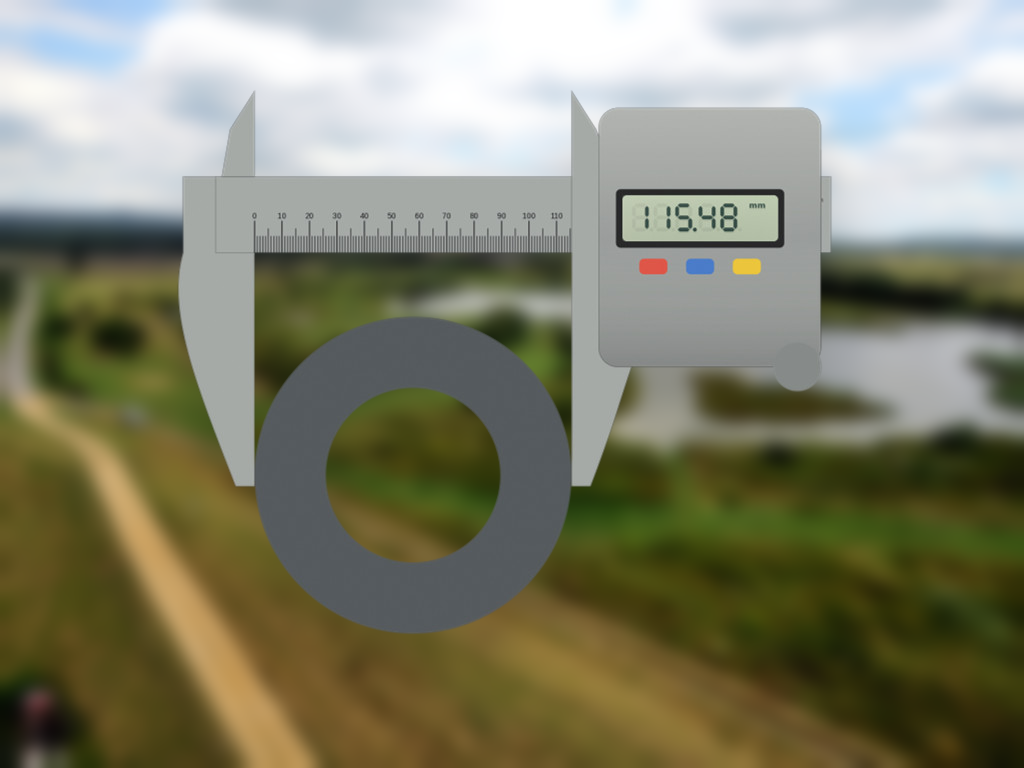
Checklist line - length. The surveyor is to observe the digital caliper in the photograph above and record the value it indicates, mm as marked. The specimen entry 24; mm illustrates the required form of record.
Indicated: 115.48; mm
